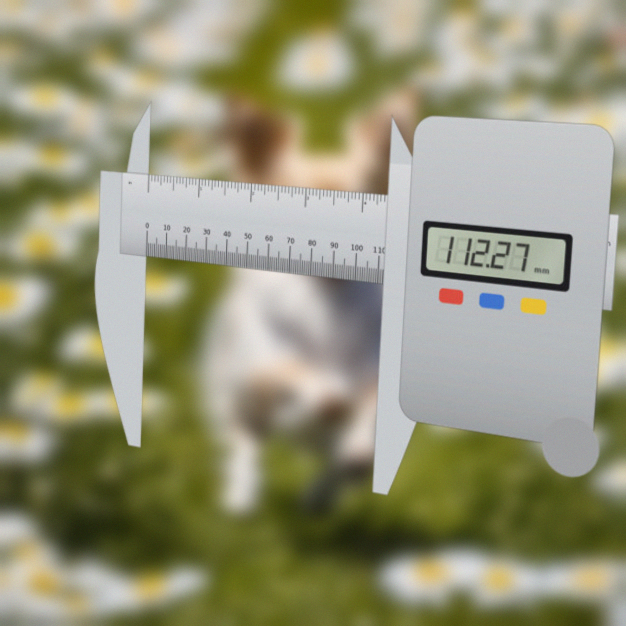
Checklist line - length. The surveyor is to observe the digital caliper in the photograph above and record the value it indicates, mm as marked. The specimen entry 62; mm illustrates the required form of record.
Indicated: 112.27; mm
